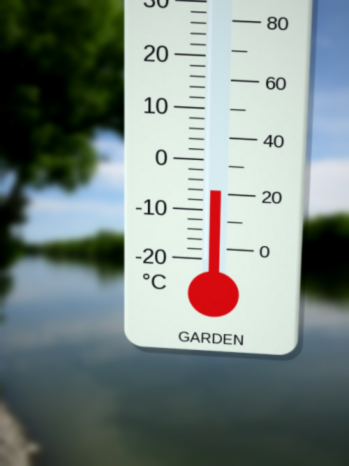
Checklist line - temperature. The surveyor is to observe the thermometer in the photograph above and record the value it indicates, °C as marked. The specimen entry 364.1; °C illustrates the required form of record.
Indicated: -6; °C
